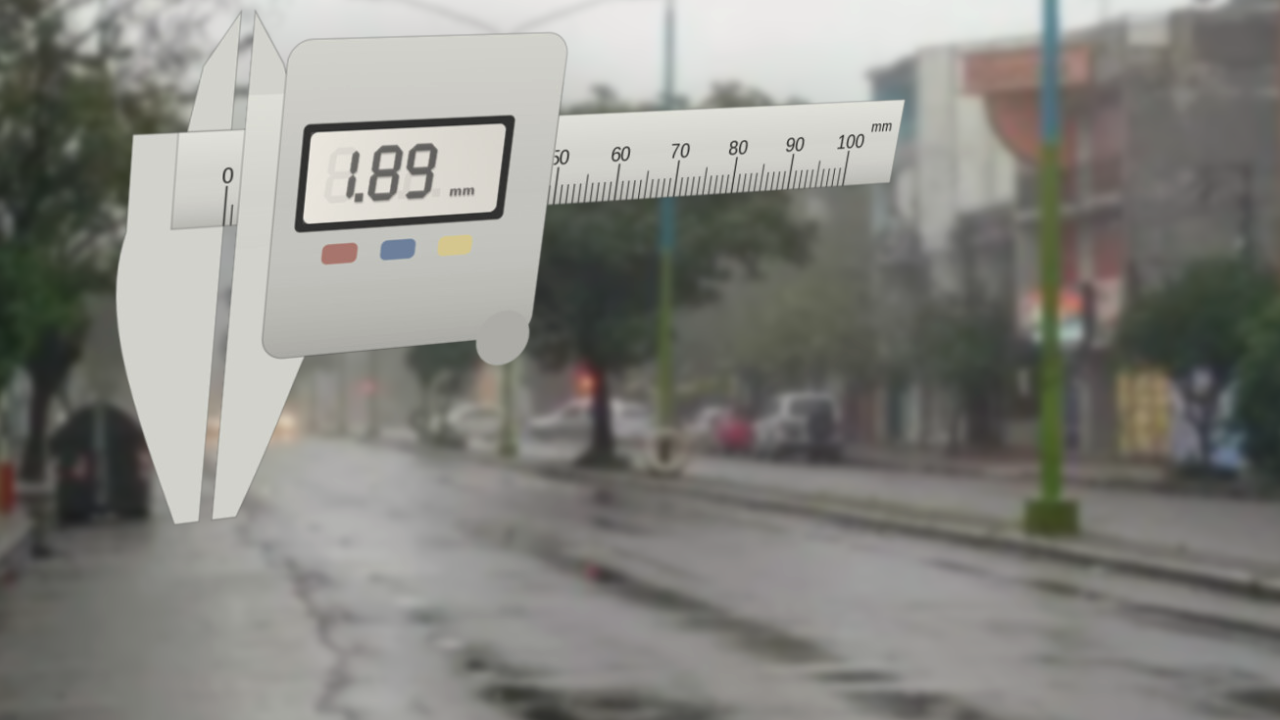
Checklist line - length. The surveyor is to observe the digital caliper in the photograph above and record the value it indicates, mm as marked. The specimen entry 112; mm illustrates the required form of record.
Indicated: 1.89; mm
